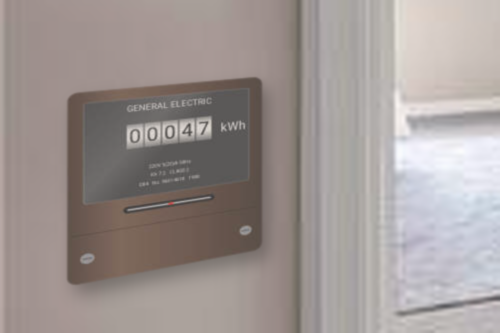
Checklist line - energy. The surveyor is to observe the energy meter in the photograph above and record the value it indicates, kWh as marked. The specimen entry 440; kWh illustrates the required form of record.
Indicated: 47; kWh
